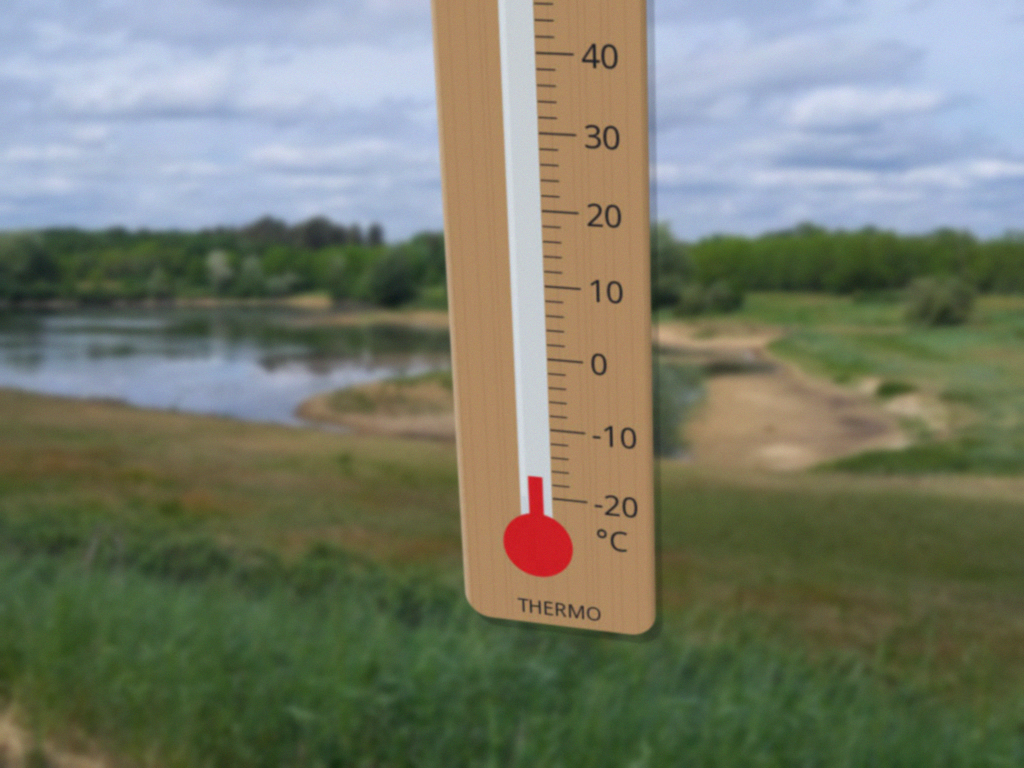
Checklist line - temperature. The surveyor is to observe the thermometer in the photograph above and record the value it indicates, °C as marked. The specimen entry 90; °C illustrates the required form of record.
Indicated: -17; °C
